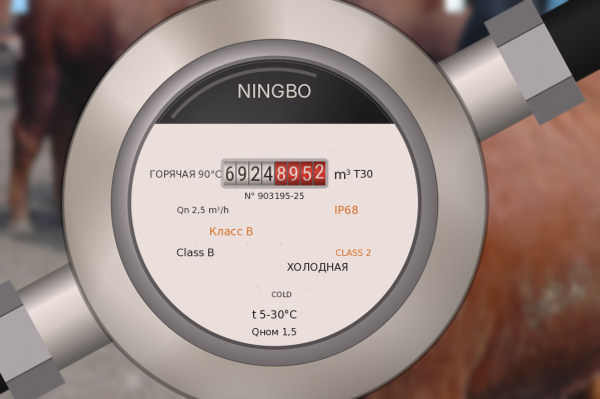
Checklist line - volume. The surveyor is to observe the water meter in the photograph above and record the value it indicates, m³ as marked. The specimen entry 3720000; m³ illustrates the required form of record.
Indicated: 6924.8952; m³
